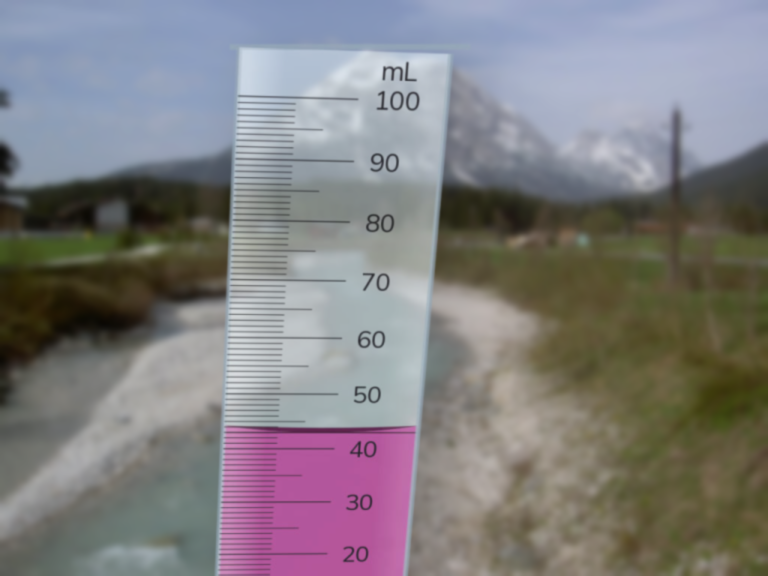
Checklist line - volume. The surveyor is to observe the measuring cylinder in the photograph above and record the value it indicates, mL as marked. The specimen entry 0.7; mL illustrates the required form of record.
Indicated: 43; mL
